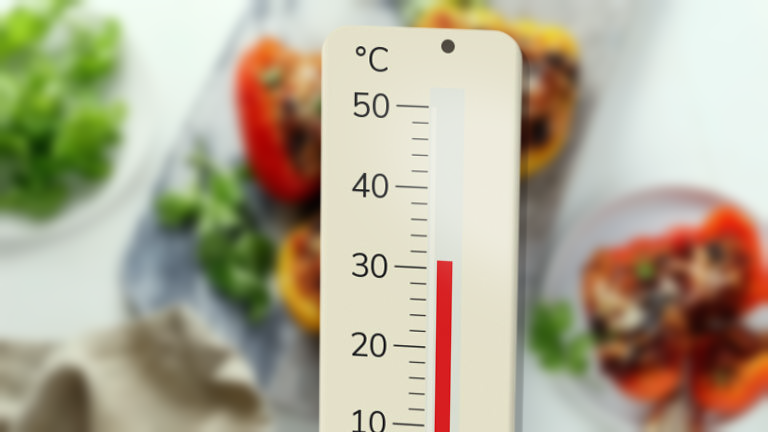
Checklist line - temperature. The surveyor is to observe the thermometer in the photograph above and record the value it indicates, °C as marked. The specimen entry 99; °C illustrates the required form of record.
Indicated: 31; °C
